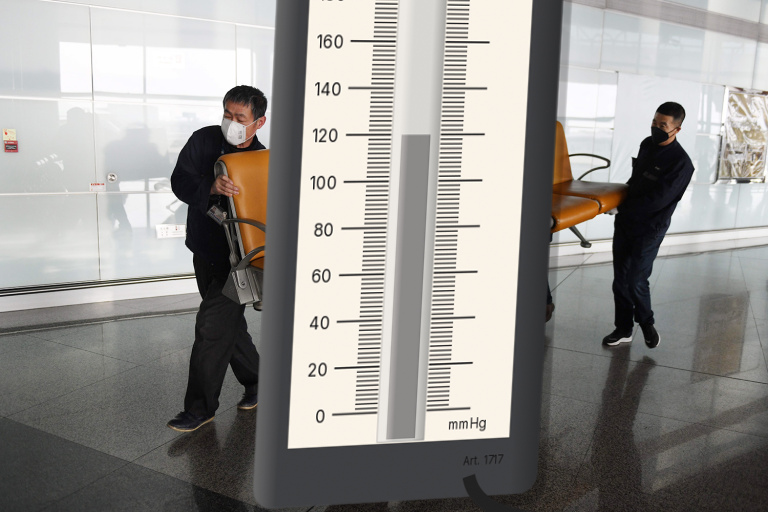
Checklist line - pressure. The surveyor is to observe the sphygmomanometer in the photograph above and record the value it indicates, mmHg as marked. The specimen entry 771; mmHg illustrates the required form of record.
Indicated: 120; mmHg
